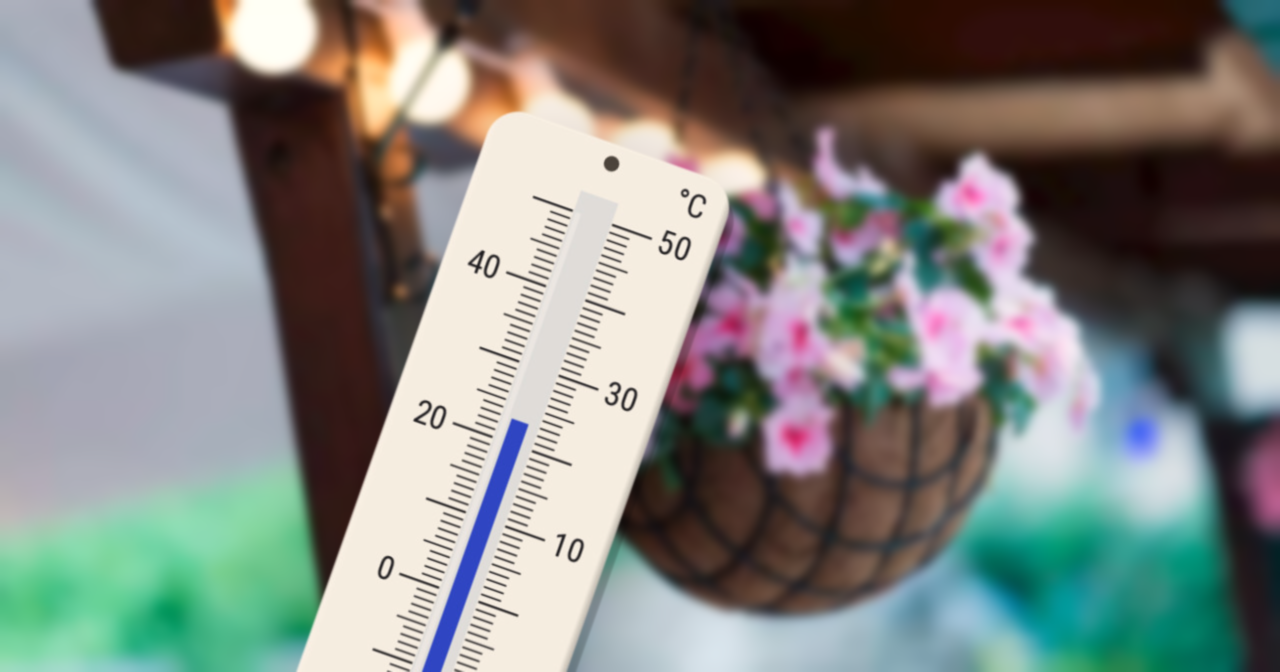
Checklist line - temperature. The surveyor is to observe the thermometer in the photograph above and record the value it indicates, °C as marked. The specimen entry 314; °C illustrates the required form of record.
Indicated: 23; °C
